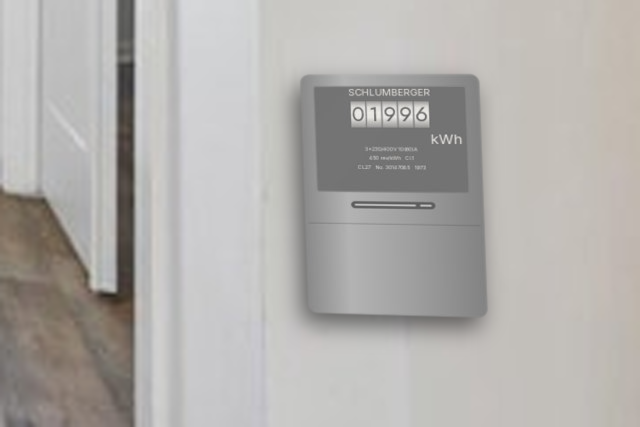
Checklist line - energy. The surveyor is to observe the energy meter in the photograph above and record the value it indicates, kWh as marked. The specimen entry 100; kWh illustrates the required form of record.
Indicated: 1996; kWh
